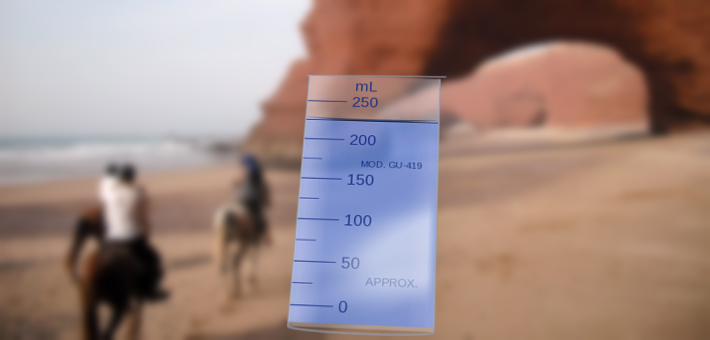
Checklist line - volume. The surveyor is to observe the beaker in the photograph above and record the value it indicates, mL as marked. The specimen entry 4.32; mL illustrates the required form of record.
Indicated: 225; mL
